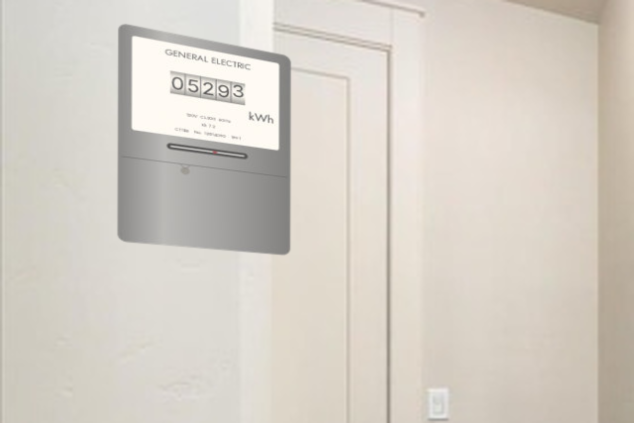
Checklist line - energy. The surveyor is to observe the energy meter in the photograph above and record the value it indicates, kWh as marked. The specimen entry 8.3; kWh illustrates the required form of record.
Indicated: 5293; kWh
